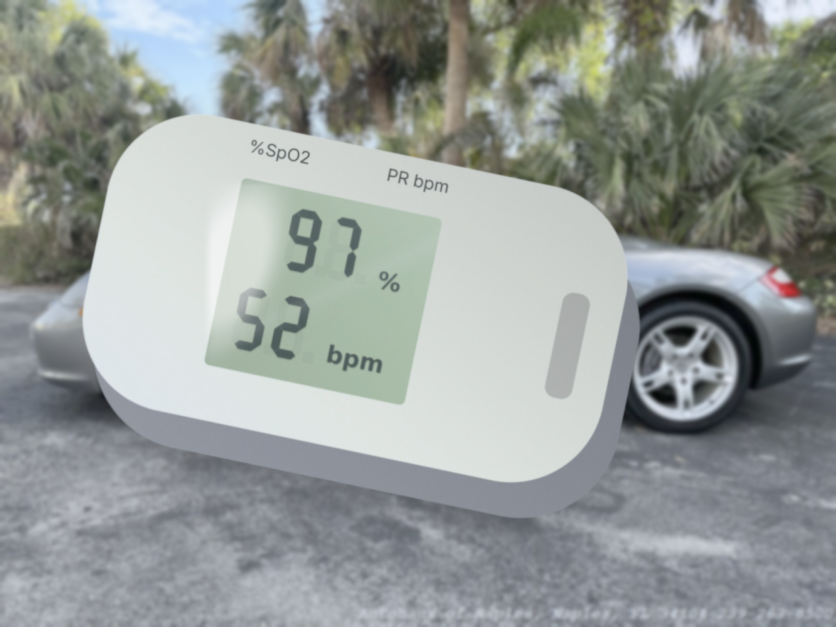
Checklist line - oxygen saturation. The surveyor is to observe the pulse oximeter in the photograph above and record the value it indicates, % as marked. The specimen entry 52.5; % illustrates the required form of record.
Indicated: 97; %
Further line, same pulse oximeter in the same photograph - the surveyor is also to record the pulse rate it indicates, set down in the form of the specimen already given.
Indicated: 52; bpm
